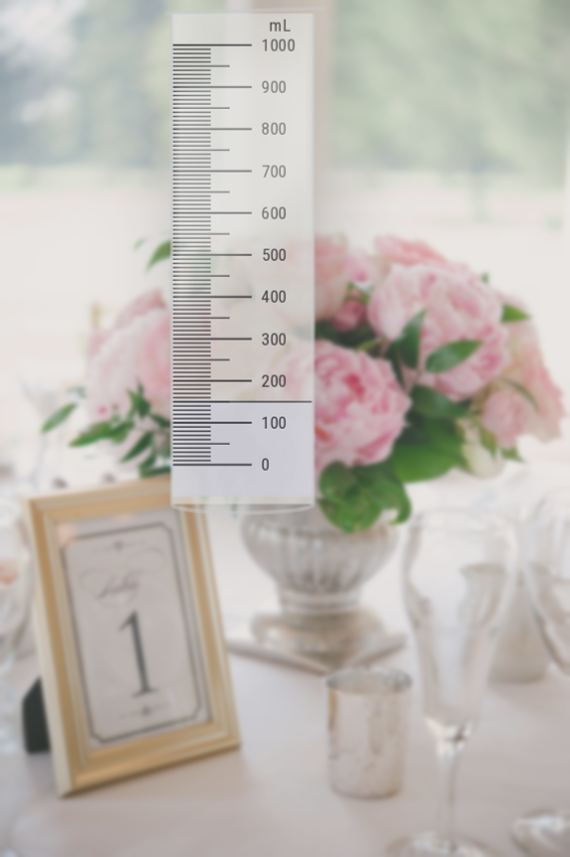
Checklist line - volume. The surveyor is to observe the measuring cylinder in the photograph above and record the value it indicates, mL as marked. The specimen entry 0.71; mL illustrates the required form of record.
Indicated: 150; mL
